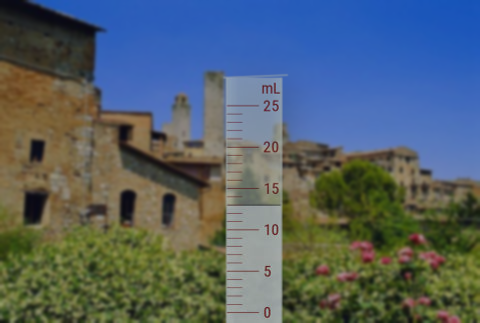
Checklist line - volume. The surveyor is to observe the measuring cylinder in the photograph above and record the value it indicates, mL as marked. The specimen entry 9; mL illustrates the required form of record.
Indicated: 13; mL
